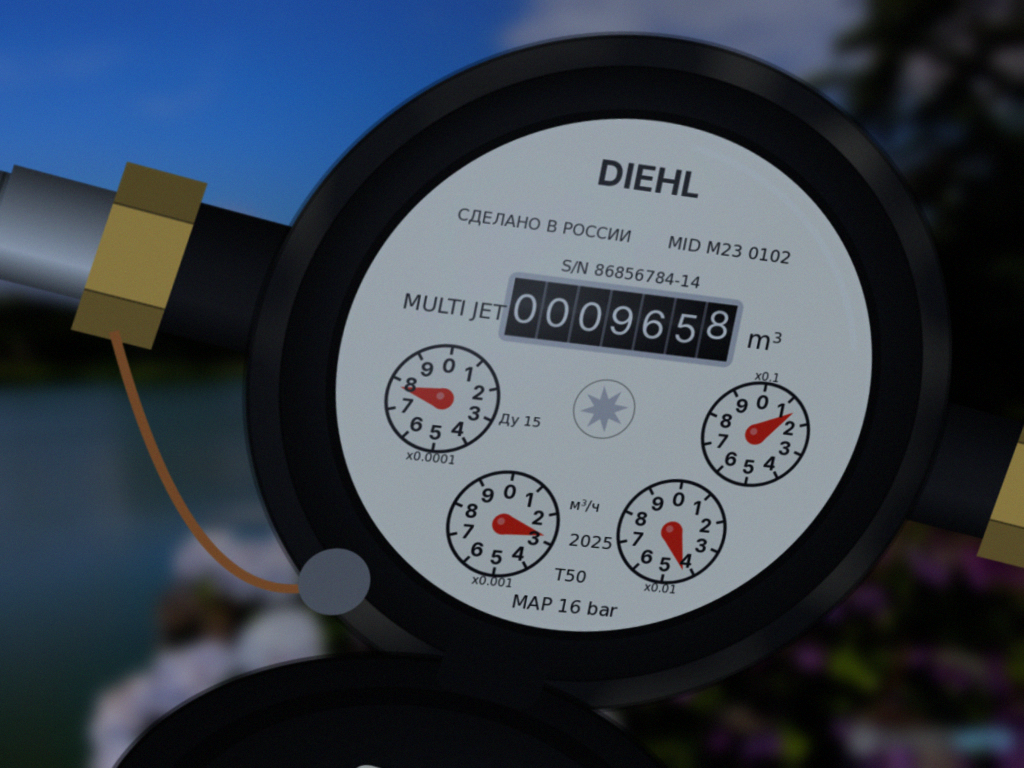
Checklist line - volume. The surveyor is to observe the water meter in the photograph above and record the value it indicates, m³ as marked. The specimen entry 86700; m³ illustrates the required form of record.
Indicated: 9658.1427; m³
